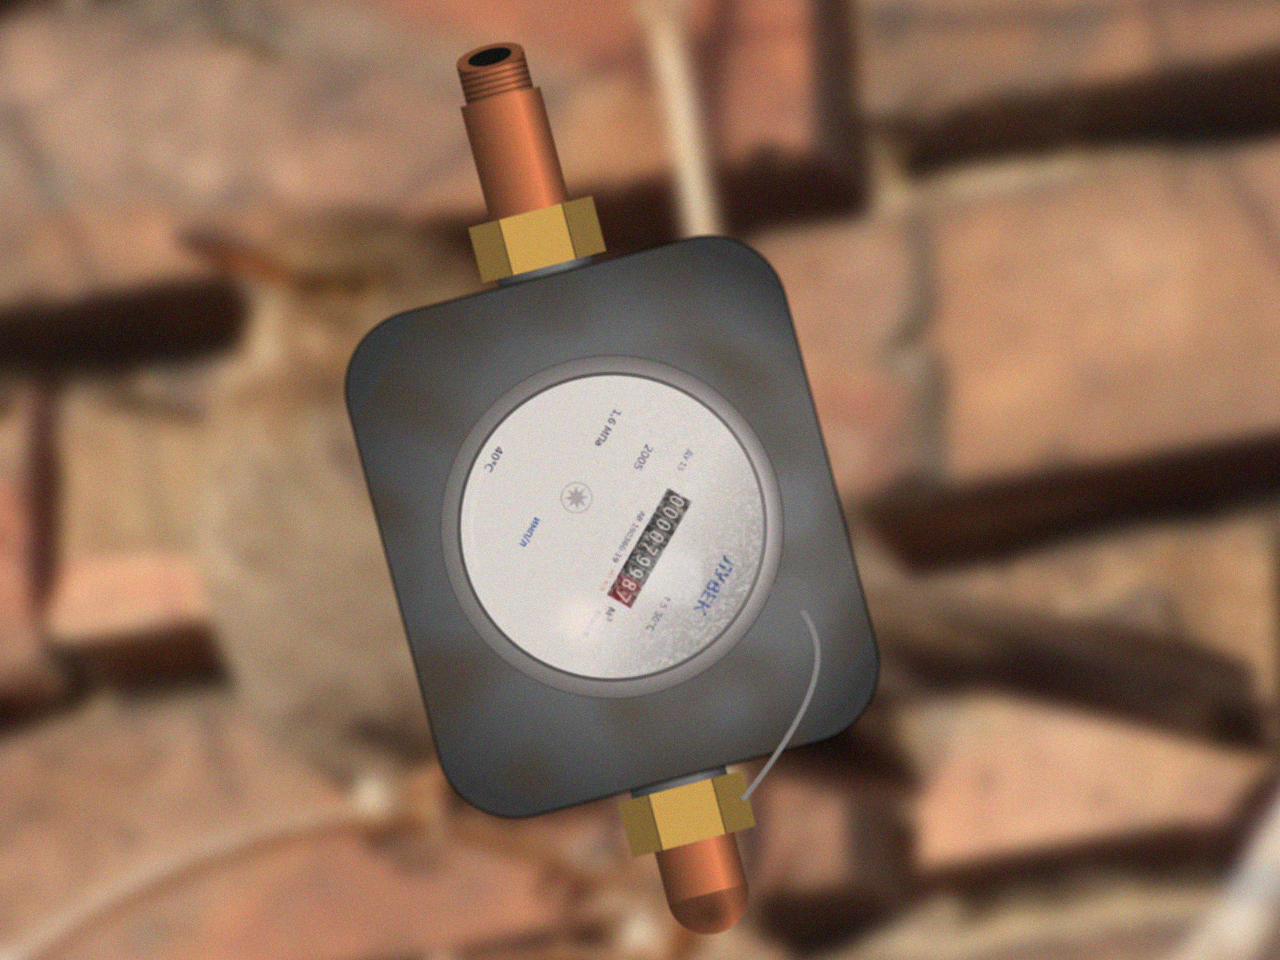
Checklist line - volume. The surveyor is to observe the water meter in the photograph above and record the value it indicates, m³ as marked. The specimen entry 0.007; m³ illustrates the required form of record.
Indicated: 799.87; m³
